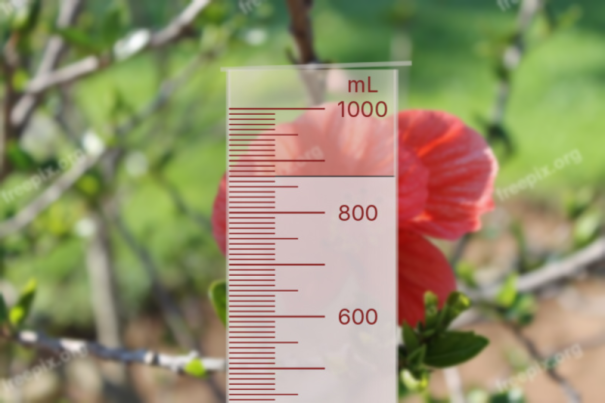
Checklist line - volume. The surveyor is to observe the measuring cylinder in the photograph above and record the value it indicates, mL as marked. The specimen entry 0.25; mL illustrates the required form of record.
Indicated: 870; mL
